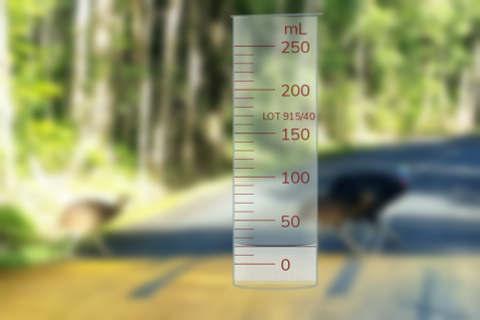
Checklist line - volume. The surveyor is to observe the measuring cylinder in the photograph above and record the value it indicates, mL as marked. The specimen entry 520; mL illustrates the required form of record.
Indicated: 20; mL
